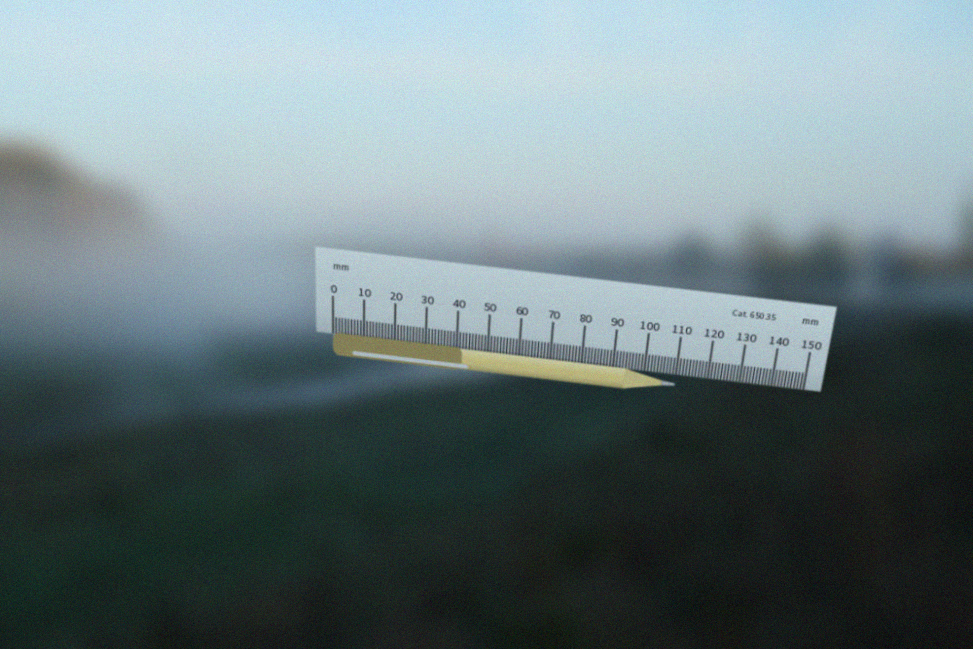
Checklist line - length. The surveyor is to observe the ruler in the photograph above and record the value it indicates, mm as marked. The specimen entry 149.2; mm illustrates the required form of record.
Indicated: 110; mm
